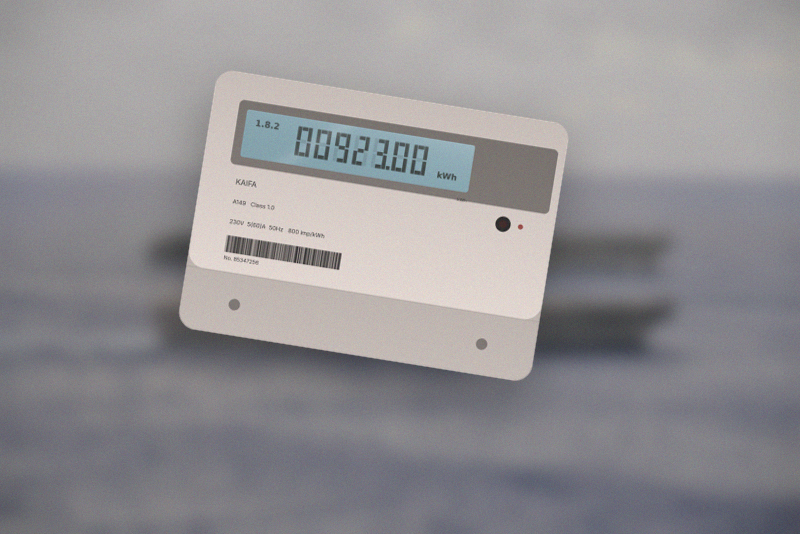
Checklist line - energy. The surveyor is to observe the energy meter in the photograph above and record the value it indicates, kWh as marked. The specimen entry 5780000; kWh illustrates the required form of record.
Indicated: 923.00; kWh
